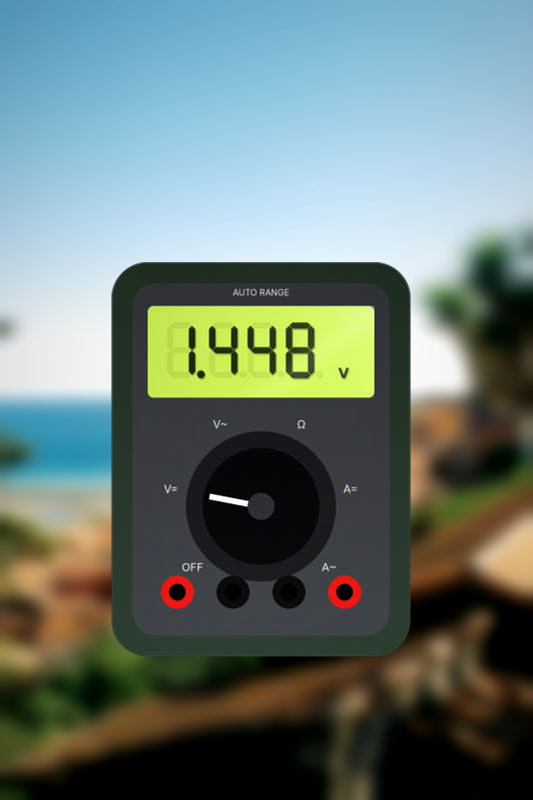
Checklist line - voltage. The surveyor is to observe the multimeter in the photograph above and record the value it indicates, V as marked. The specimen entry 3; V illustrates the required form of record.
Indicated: 1.448; V
